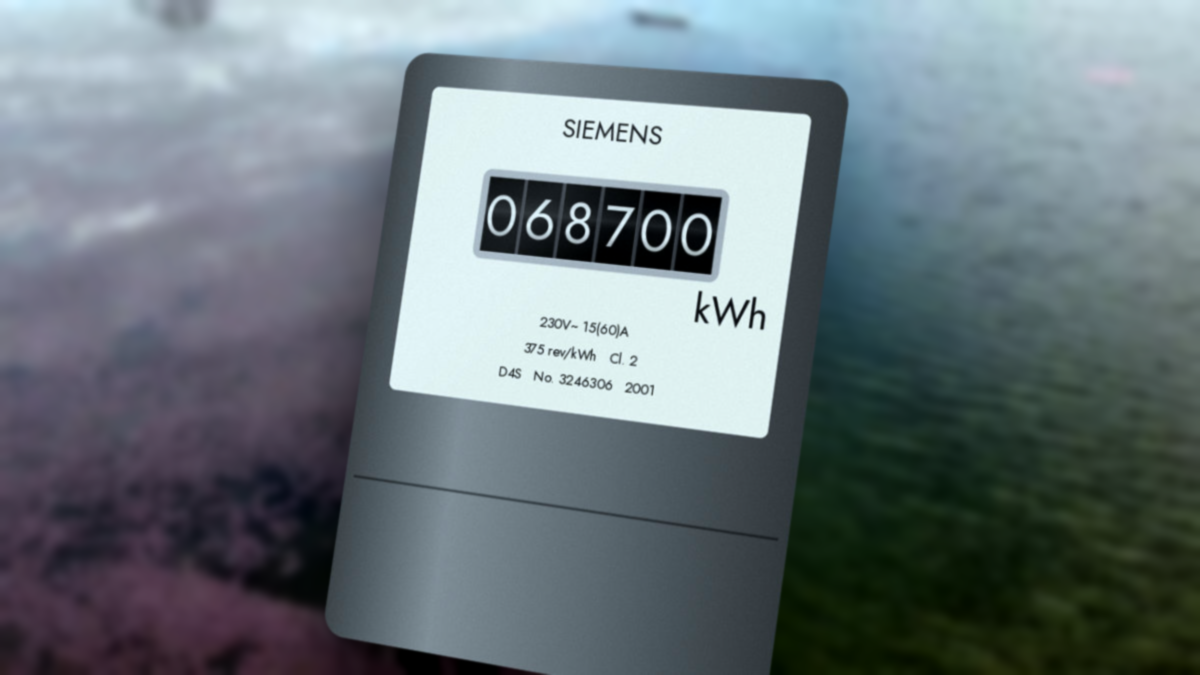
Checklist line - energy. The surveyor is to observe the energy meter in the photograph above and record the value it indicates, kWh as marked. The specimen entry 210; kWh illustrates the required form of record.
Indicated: 68700; kWh
